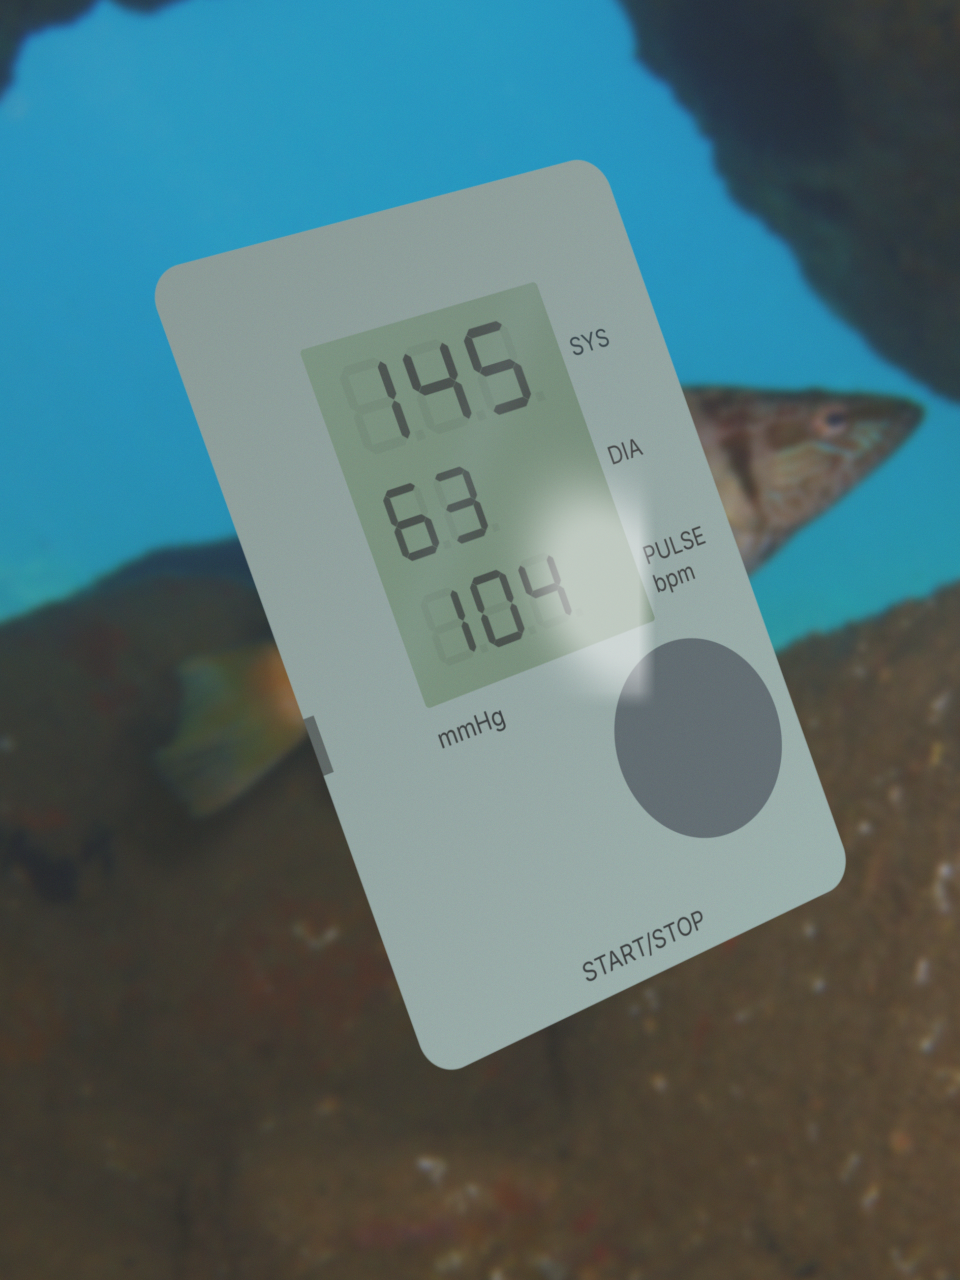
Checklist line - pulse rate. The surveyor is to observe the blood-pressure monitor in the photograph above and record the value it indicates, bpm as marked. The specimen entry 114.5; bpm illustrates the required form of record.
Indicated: 104; bpm
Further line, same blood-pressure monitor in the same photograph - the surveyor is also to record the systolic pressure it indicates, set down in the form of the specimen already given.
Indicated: 145; mmHg
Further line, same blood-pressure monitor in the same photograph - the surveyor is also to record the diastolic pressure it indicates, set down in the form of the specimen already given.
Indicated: 63; mmHg
